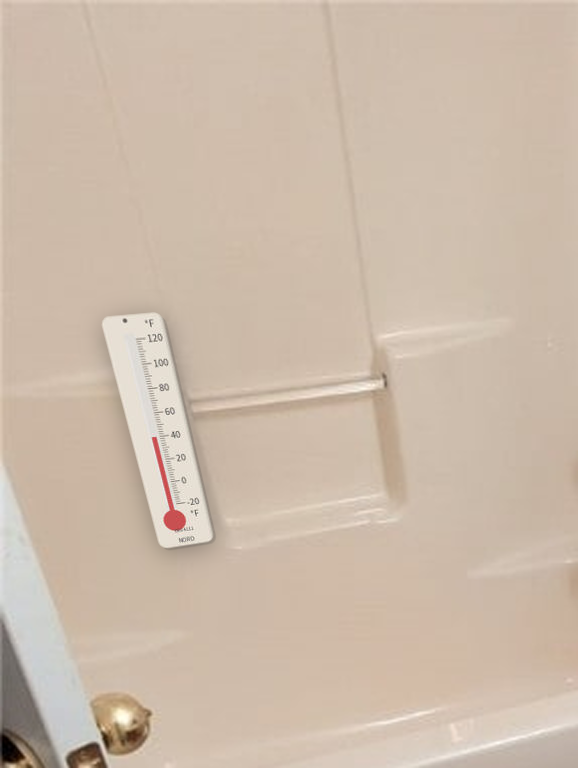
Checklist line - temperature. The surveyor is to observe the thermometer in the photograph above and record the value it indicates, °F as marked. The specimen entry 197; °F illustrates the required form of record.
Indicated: 40; °F
